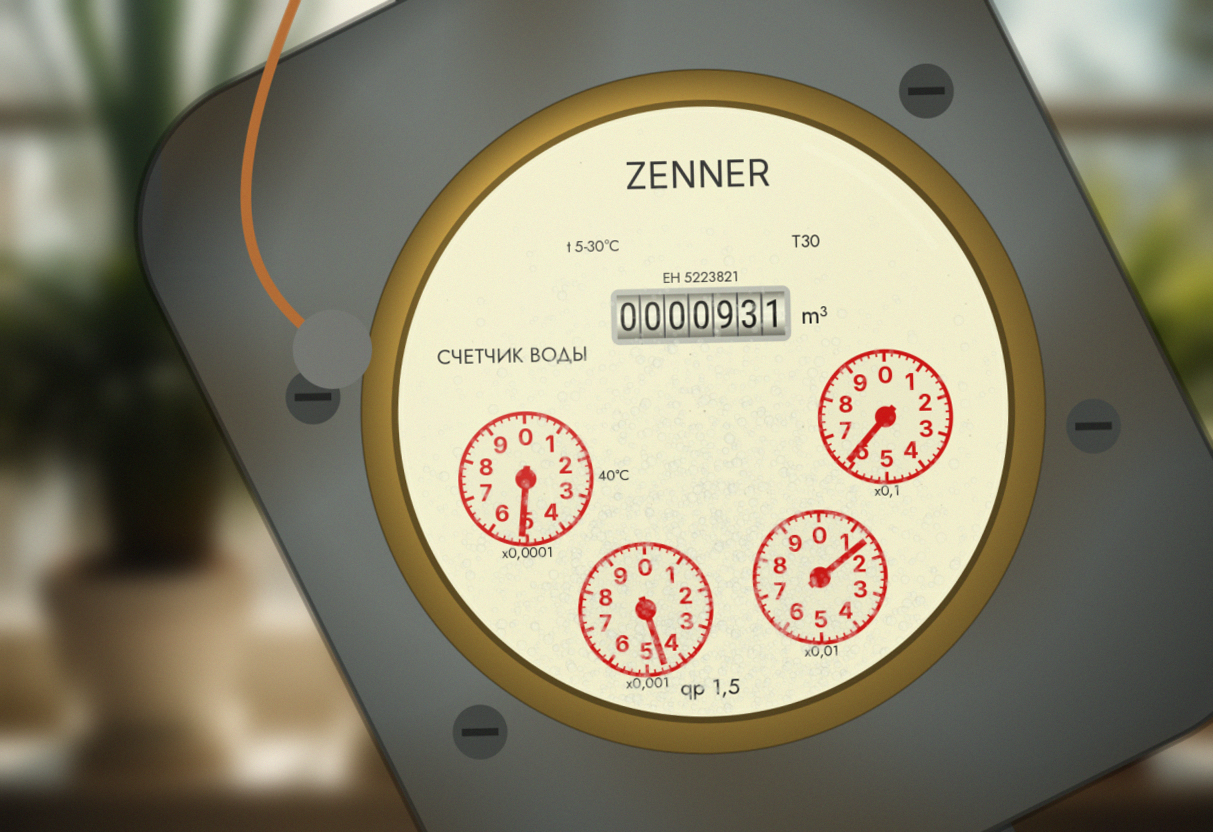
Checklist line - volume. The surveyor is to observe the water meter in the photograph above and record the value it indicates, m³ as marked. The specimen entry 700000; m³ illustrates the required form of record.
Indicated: 931.6145; m³
